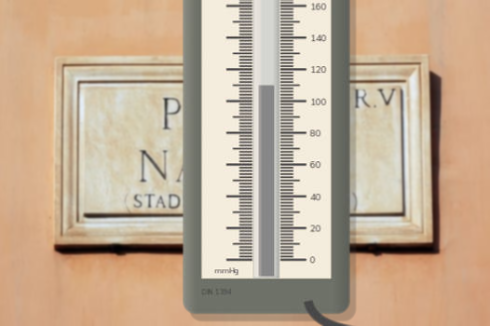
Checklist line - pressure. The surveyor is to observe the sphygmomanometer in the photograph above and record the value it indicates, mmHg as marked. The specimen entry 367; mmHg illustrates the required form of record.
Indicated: 110; mmHg
